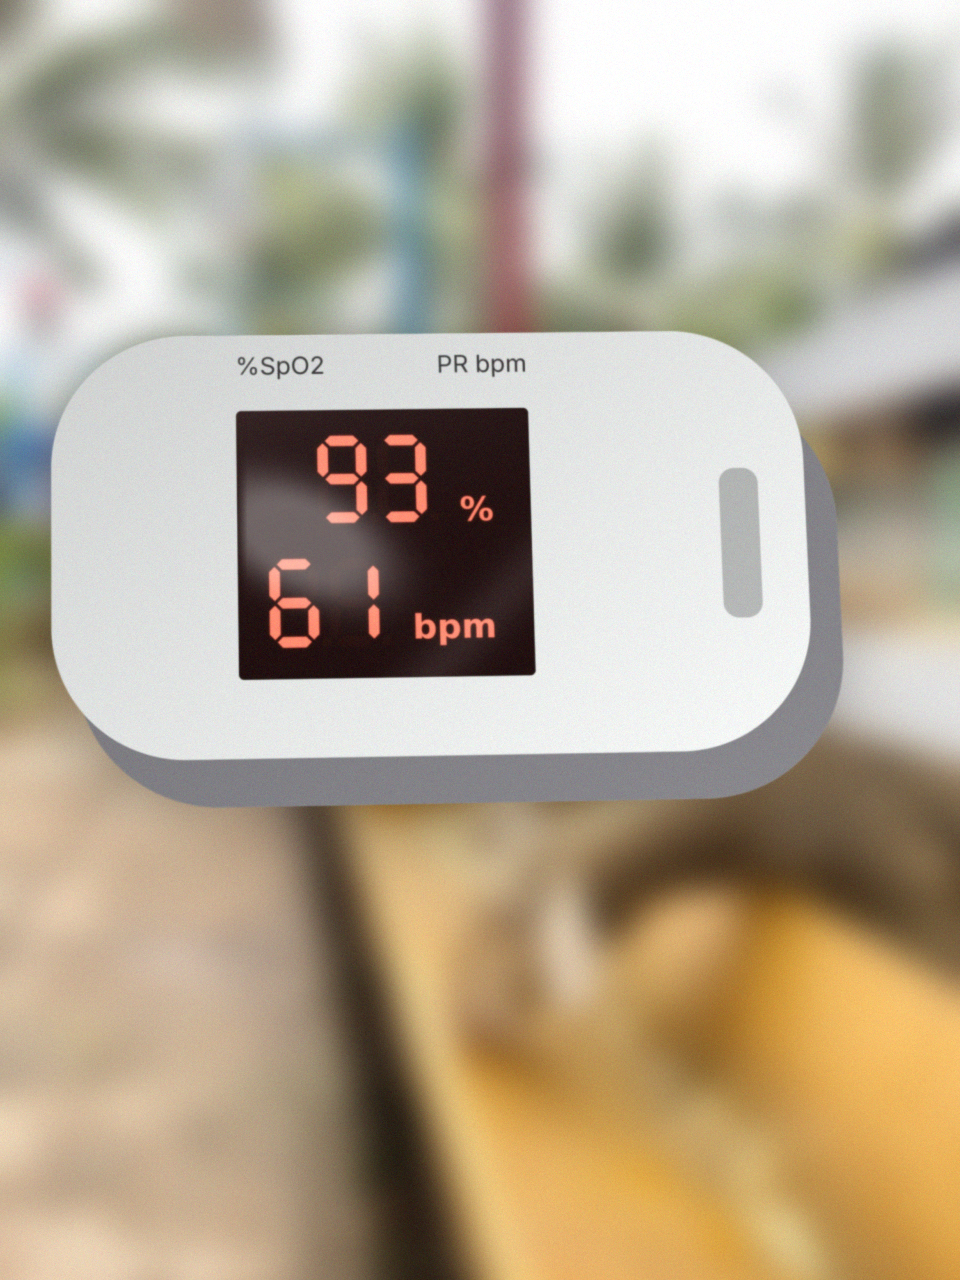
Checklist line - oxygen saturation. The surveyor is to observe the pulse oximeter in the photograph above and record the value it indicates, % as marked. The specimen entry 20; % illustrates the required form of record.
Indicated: 93; %
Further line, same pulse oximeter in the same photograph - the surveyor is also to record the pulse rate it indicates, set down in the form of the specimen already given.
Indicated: 61; bpm
